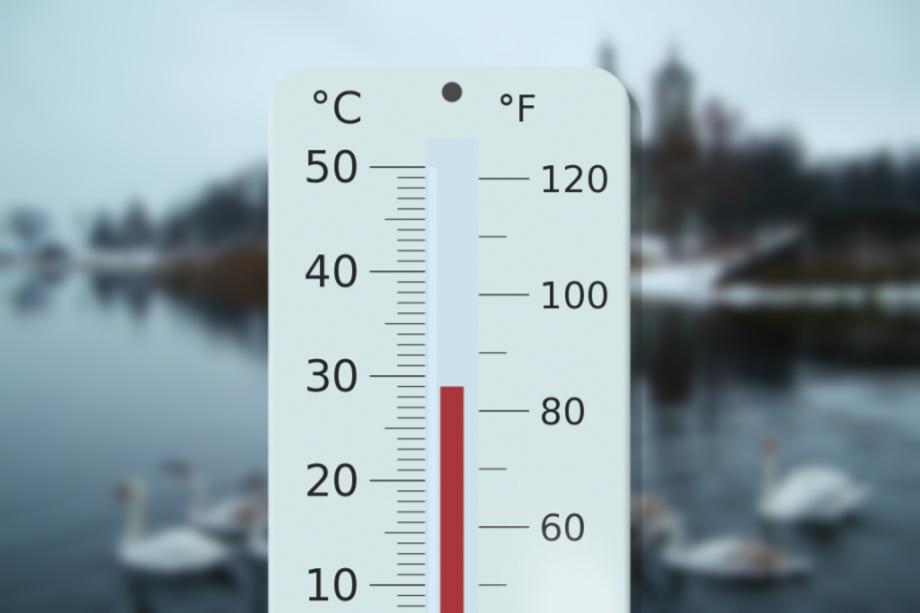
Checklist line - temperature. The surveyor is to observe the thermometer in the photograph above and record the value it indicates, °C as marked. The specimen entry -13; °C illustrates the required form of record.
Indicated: 29; °C
